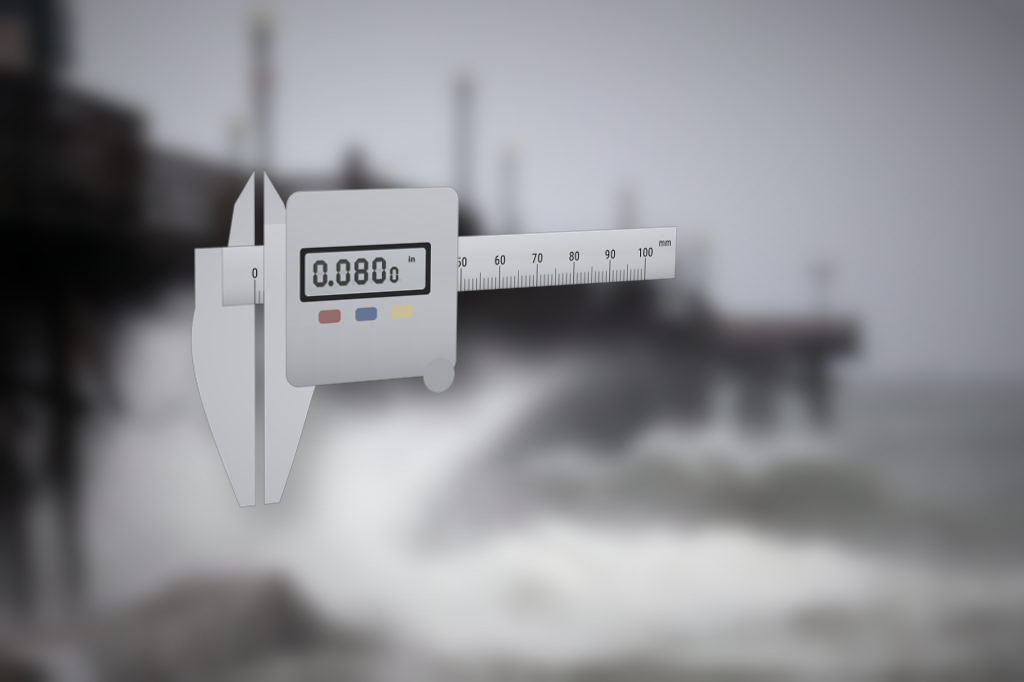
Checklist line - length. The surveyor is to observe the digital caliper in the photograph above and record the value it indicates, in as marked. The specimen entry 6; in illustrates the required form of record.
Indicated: 0.0800; in
